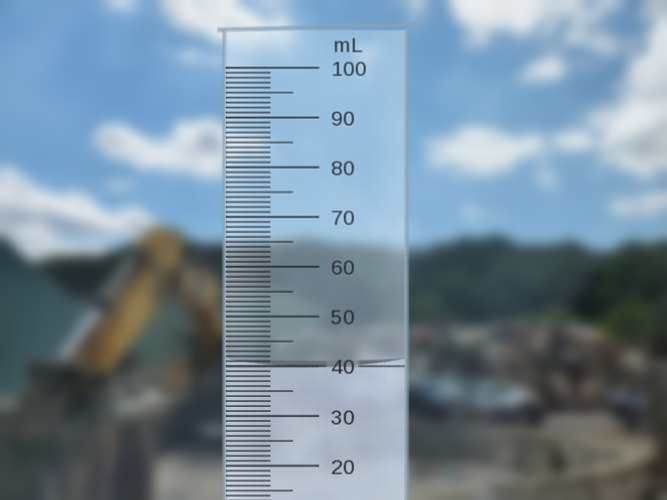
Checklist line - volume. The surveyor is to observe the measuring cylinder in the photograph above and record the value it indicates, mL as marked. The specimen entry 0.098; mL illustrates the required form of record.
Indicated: 40; mL
